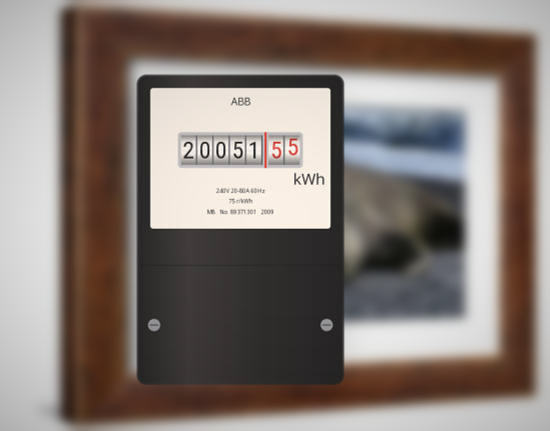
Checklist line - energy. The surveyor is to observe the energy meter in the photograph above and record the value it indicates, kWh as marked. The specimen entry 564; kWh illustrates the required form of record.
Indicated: 20051.55; kWh
